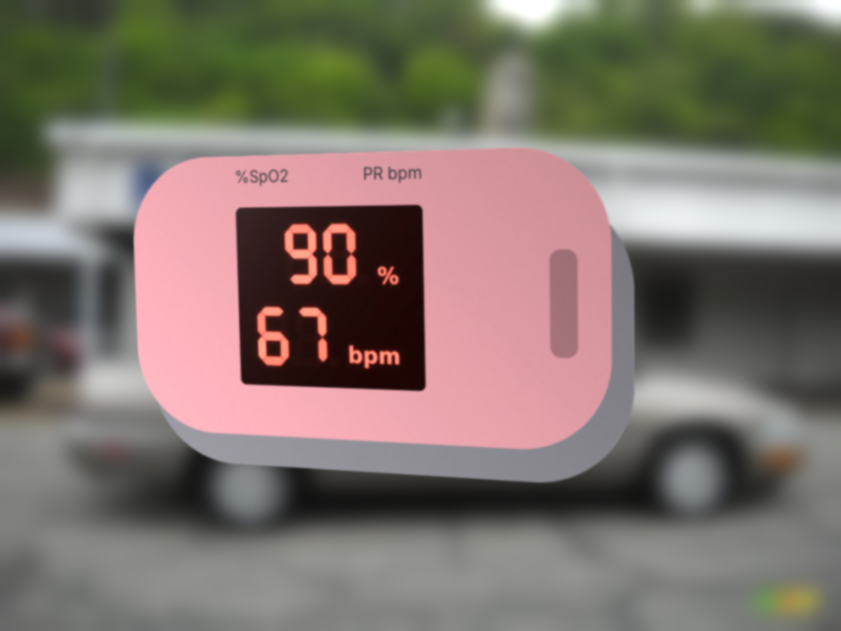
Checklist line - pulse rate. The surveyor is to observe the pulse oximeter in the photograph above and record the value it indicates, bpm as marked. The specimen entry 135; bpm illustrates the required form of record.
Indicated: 67; bpm
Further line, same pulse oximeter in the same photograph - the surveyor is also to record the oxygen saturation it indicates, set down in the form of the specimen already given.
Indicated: 90; %
